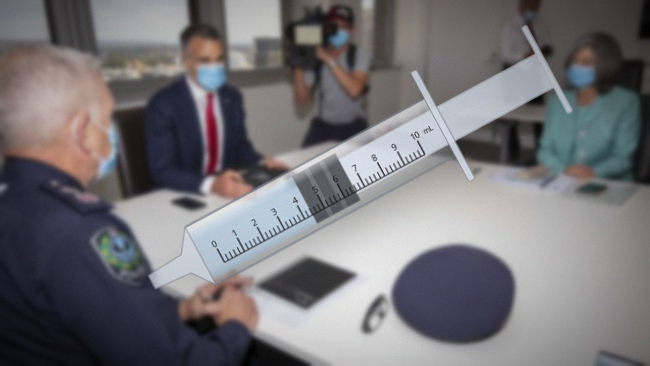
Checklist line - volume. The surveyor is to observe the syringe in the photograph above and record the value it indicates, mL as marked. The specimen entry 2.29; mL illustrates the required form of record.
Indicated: 4.4; mL
